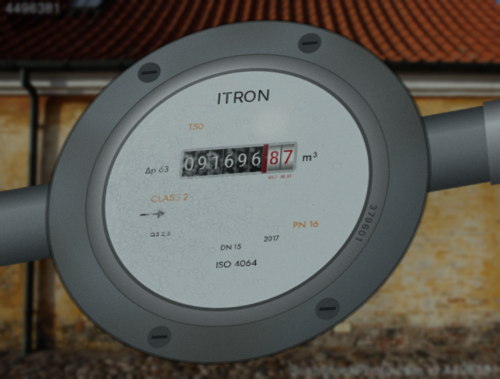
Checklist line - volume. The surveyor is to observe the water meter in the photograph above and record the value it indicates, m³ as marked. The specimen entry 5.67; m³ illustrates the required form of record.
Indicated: 91696.87; m³
